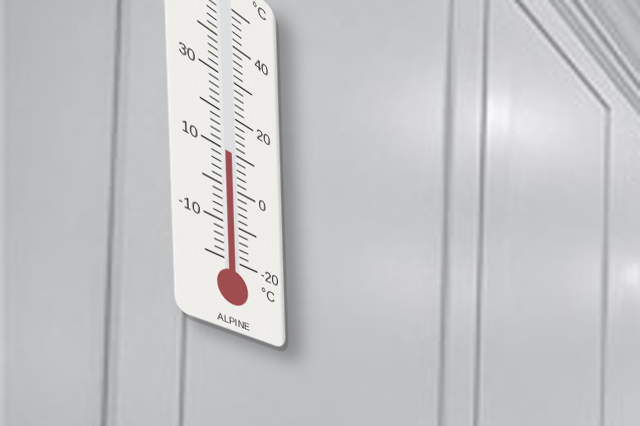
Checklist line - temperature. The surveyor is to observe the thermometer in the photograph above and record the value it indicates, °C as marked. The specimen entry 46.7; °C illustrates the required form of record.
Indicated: 10; °C
